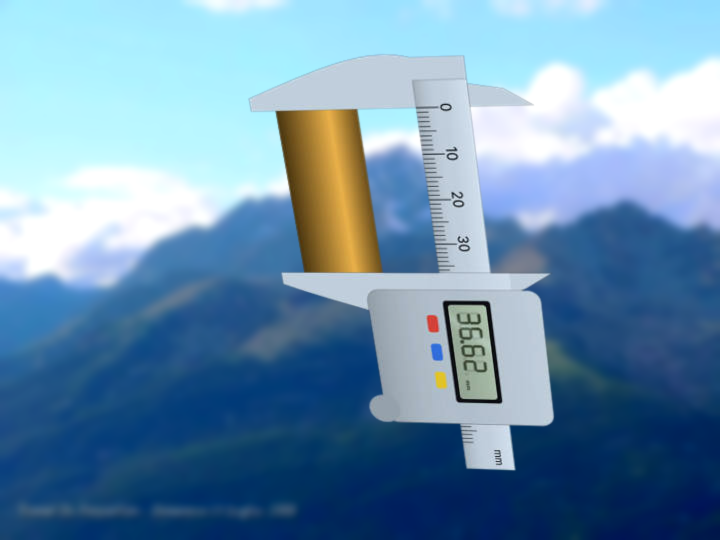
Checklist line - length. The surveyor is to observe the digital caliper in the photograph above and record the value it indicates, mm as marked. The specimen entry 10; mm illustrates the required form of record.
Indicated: 36.62; mm
